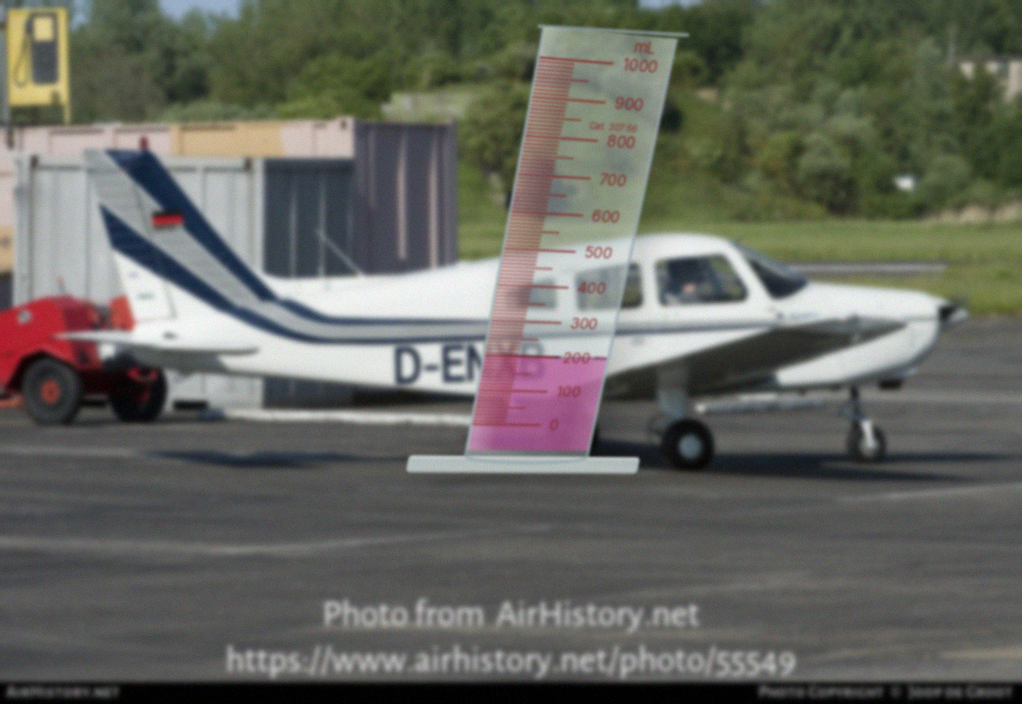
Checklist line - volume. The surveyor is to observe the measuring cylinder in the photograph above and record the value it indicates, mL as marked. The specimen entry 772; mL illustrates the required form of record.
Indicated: 200; mL
